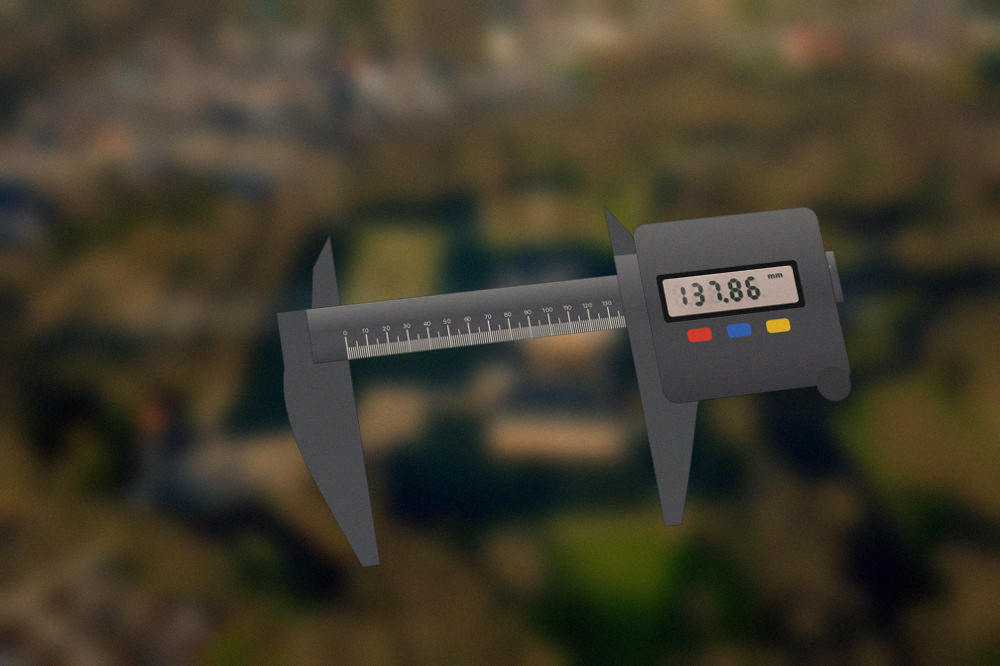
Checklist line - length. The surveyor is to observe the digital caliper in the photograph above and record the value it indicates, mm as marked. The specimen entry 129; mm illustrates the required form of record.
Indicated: 137.86; mm
